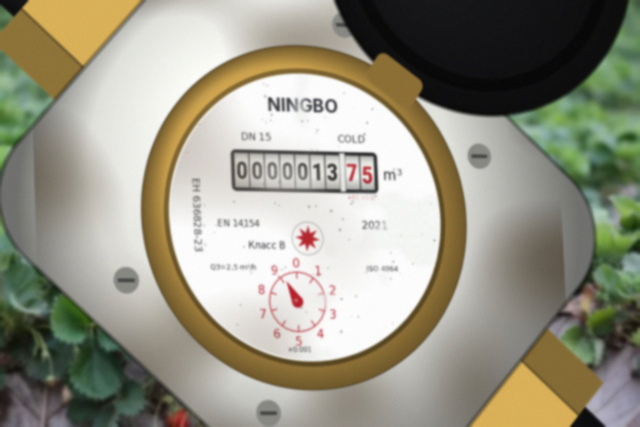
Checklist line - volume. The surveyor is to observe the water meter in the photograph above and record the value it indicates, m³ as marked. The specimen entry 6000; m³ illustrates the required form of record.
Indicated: 13.749; m³
